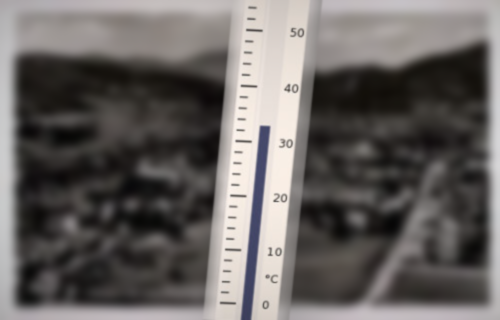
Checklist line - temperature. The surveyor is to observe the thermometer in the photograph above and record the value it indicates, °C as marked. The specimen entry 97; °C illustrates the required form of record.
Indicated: 33; °C
